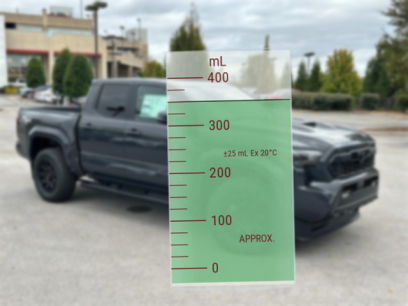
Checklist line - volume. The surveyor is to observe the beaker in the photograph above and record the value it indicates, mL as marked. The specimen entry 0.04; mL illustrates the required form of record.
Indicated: 350; mL
